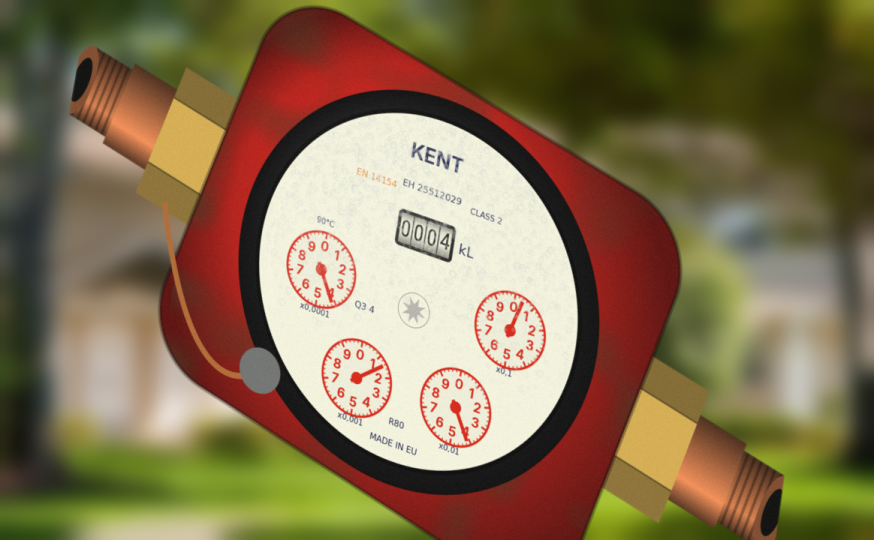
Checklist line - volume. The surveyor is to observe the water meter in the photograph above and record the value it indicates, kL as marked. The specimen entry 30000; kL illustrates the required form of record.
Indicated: 4.0414; kL
